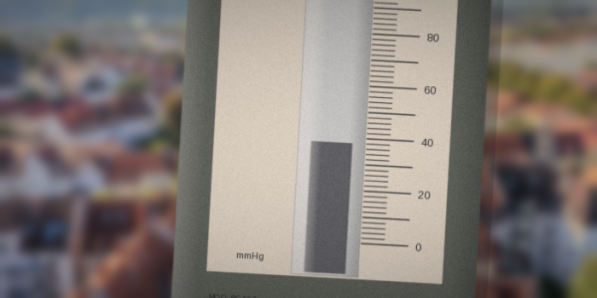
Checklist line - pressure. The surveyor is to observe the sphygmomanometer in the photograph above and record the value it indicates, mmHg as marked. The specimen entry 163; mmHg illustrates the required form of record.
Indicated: 38; mmHg
